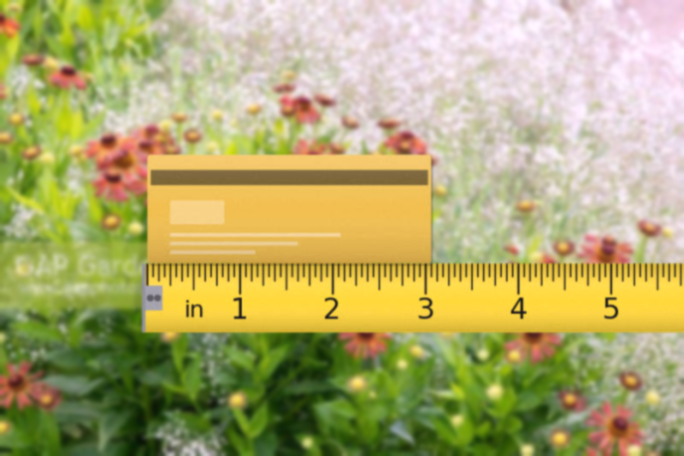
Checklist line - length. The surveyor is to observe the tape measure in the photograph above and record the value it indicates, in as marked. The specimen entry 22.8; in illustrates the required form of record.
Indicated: 3.0625; in
